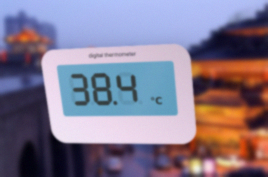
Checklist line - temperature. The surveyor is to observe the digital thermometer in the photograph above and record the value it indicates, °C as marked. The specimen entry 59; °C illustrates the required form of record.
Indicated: 38.4; °C
